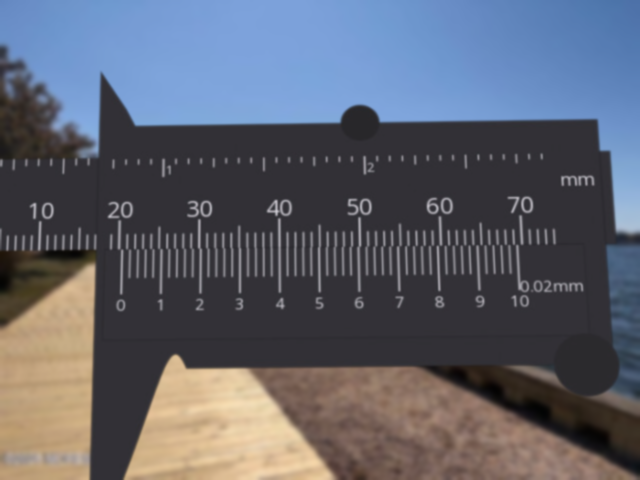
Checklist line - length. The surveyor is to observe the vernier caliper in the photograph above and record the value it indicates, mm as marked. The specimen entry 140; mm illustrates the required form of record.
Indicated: 20.4; mm
